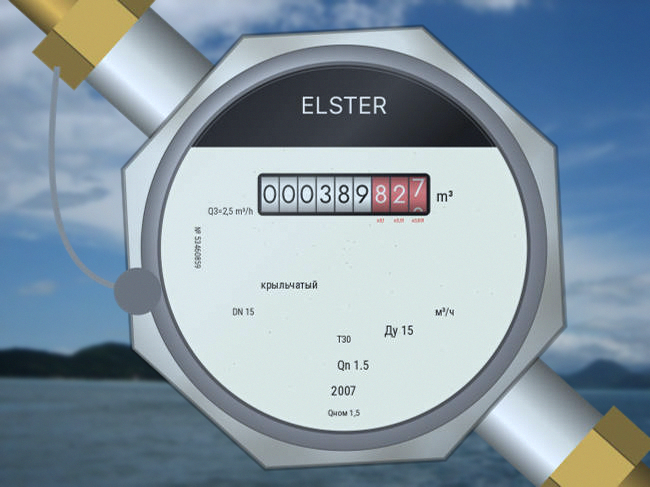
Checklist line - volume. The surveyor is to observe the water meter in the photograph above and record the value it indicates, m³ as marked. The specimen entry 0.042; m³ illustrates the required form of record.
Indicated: 389.827; m³
